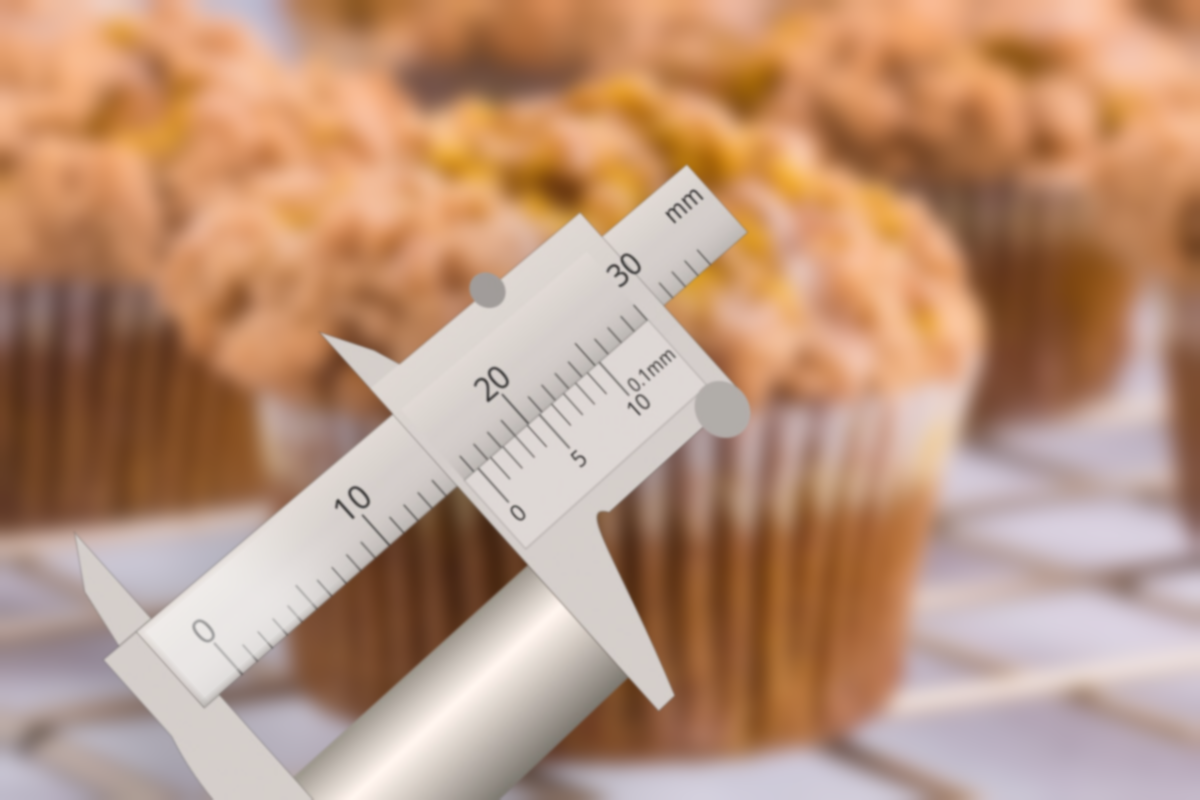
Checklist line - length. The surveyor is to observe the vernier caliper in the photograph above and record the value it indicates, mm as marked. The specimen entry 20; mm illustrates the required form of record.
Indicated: 16.3; mm
